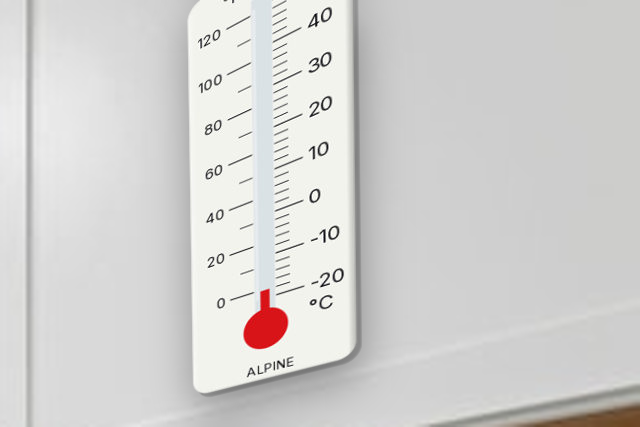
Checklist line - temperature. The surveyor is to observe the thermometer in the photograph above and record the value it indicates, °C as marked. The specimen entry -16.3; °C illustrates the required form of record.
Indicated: -18; °C
